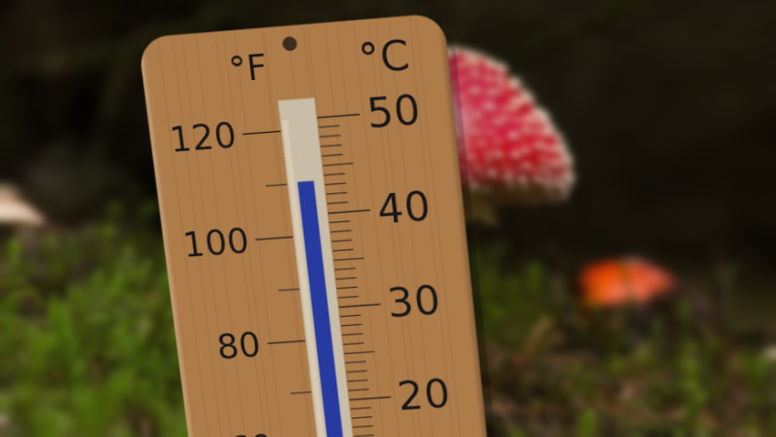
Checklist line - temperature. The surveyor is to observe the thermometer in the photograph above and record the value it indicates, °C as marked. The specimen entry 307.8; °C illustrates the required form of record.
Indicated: 43.5; °C
